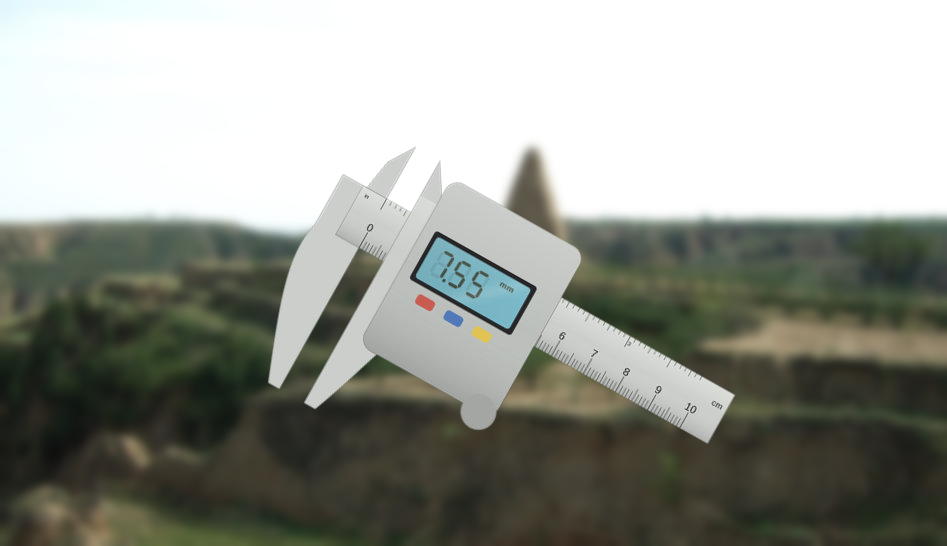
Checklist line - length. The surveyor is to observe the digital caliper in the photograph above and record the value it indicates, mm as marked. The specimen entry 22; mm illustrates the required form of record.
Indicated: 7.55; mm
